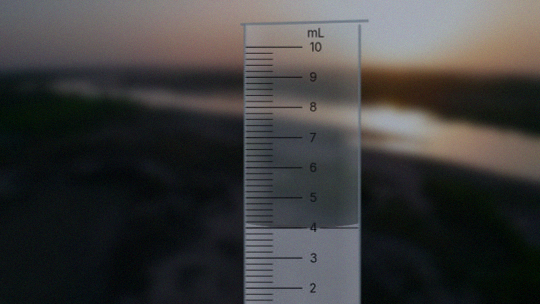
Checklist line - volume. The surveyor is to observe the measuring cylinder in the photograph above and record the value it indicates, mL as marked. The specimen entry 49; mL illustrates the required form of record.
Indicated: 4; mL
